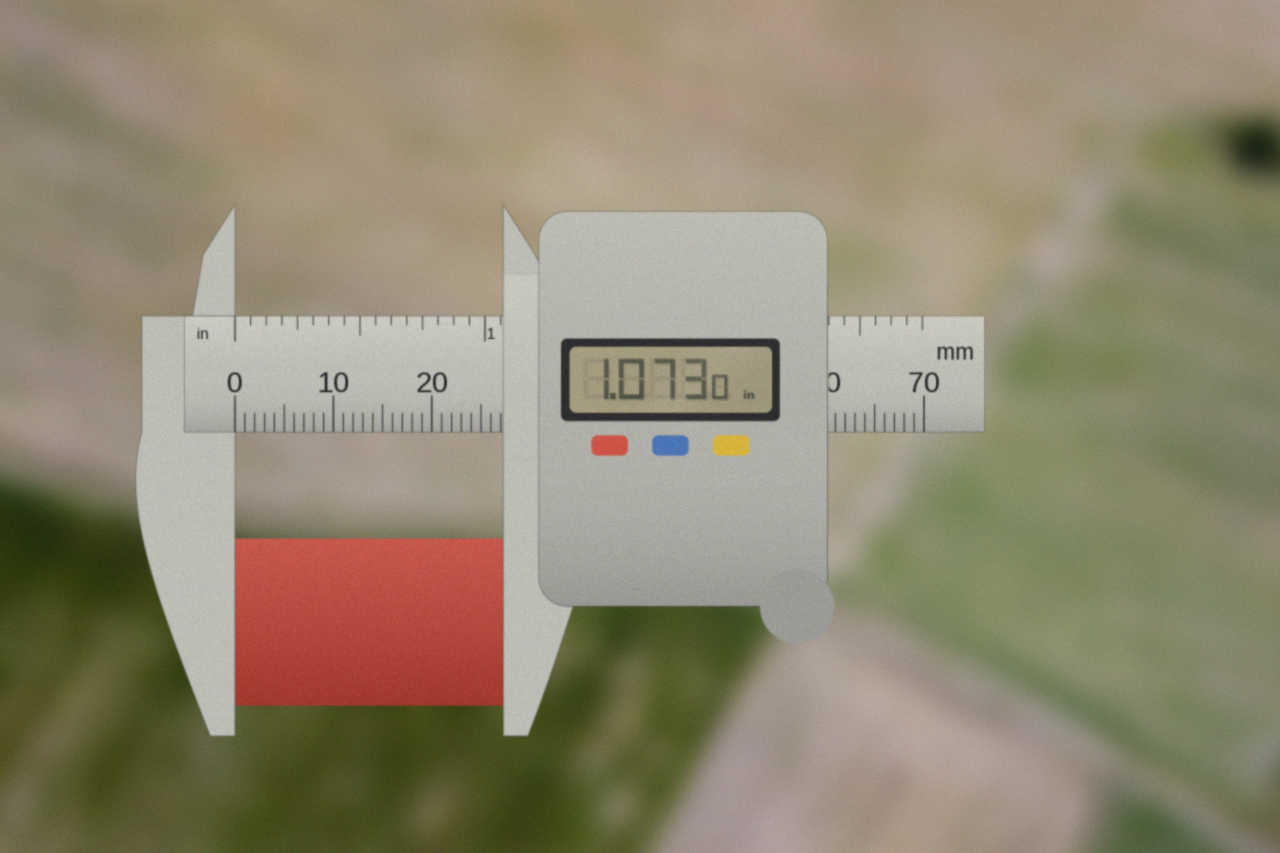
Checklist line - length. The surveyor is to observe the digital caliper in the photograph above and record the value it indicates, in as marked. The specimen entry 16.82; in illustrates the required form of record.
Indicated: 1.0730; in
